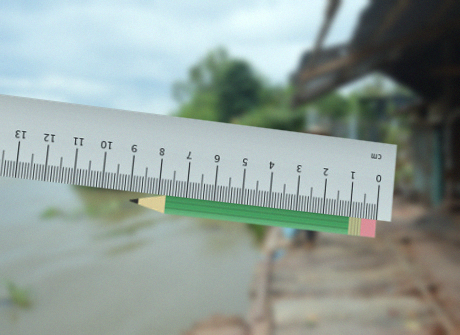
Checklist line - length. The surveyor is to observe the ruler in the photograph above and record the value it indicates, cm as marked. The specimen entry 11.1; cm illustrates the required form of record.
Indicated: 9; cm
